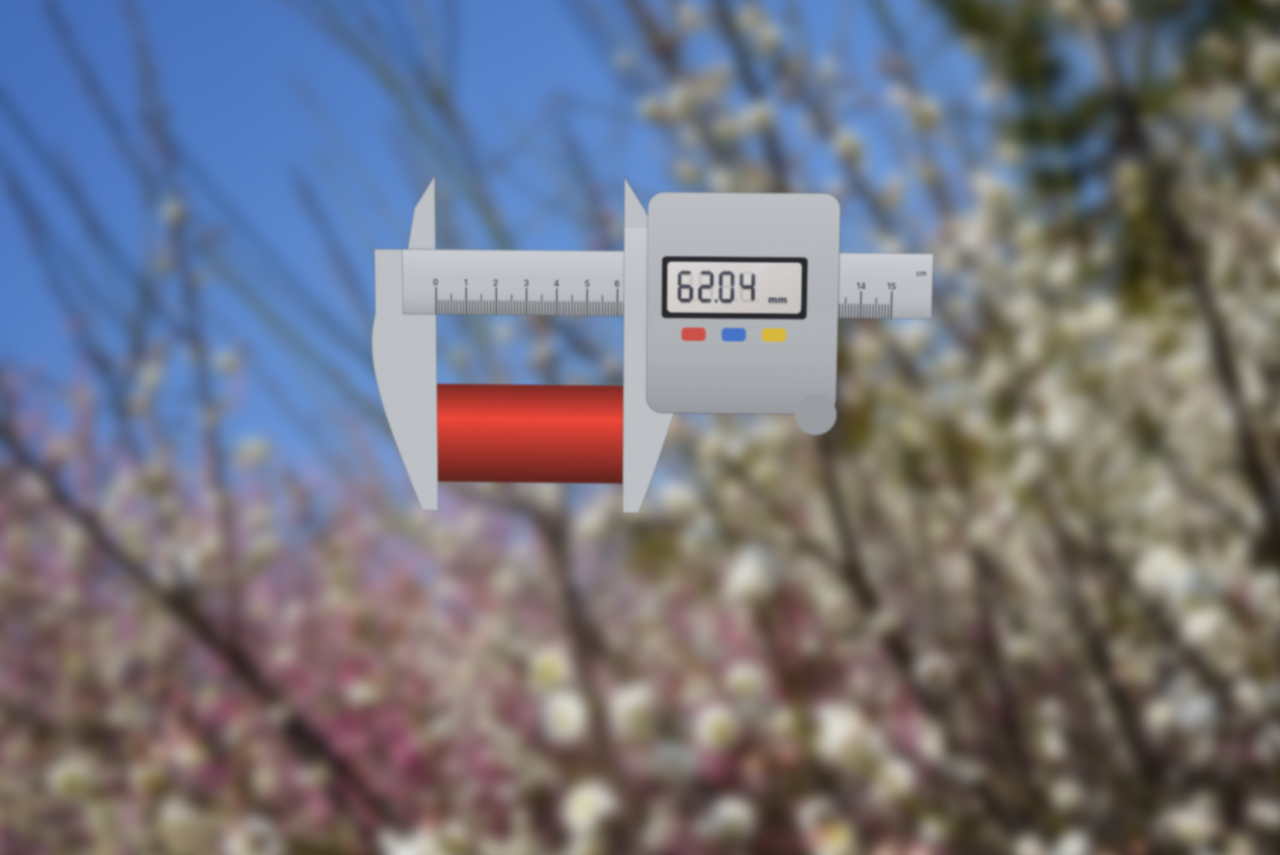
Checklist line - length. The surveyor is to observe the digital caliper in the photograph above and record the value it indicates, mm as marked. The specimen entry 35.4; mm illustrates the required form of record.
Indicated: 62.04; mm
